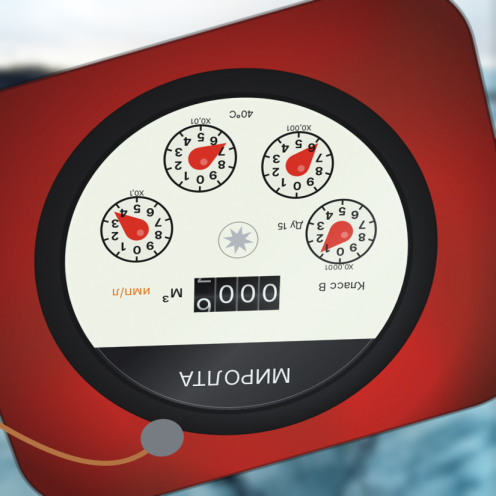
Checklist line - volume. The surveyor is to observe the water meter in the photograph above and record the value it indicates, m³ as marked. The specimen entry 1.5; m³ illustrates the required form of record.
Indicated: 6.3661; m³
